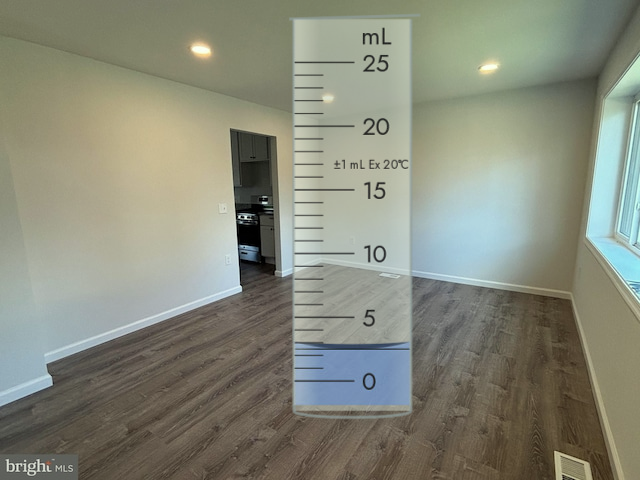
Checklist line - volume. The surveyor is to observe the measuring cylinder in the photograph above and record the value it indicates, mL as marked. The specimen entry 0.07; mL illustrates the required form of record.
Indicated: 2.5; mL
